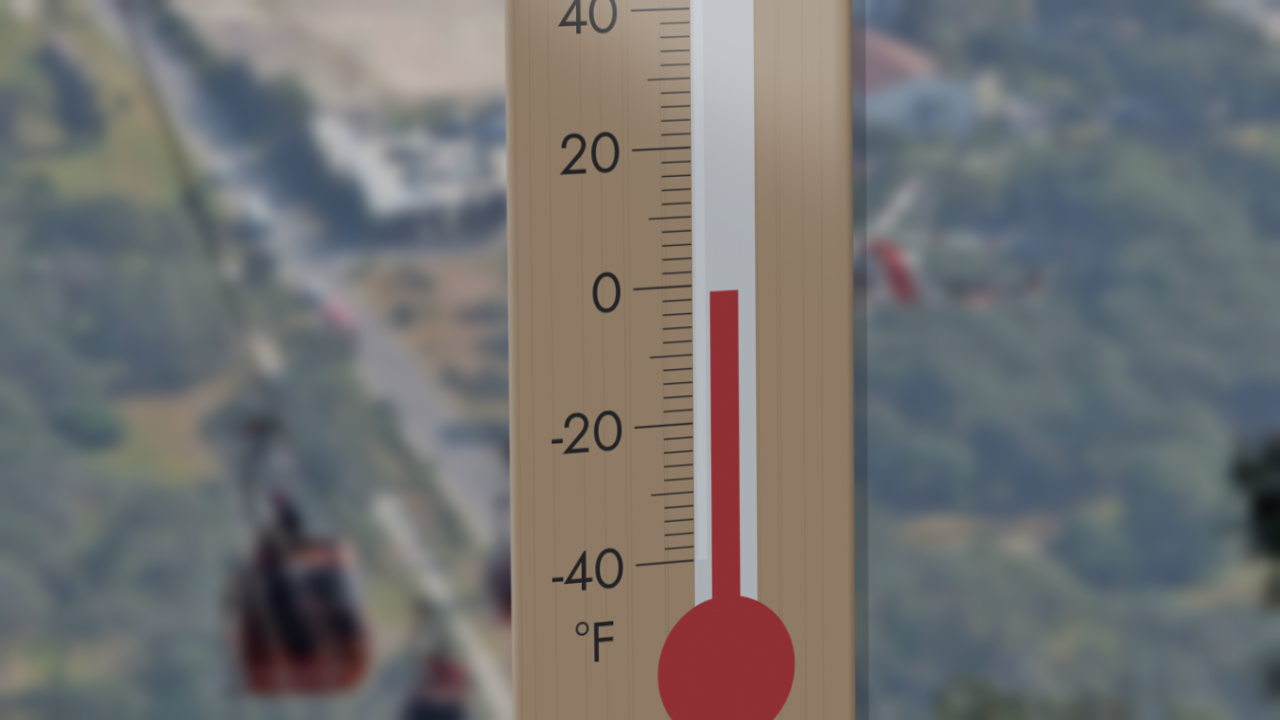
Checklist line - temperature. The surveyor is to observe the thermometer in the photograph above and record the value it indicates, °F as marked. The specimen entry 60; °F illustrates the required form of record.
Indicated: -1; °F
